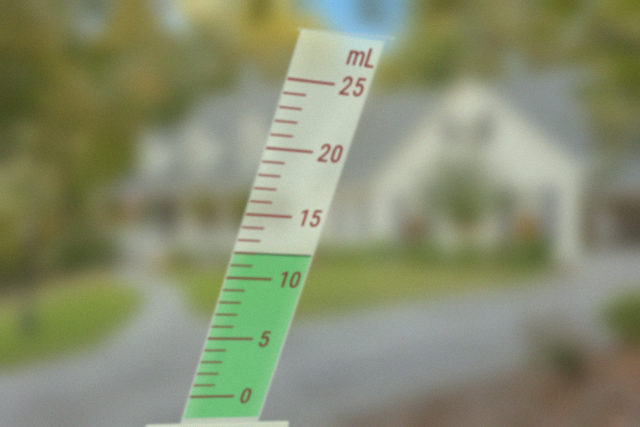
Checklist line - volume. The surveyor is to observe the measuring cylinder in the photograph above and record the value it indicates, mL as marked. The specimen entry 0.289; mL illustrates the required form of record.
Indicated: 12; mL
